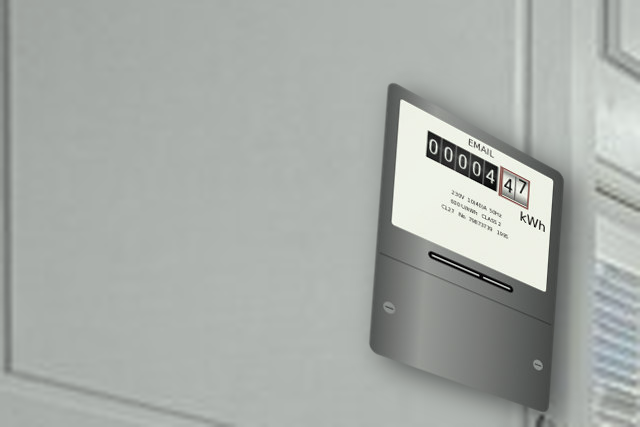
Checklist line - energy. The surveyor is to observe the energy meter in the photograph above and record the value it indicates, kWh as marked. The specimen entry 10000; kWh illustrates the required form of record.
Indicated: 4.47; kWh
